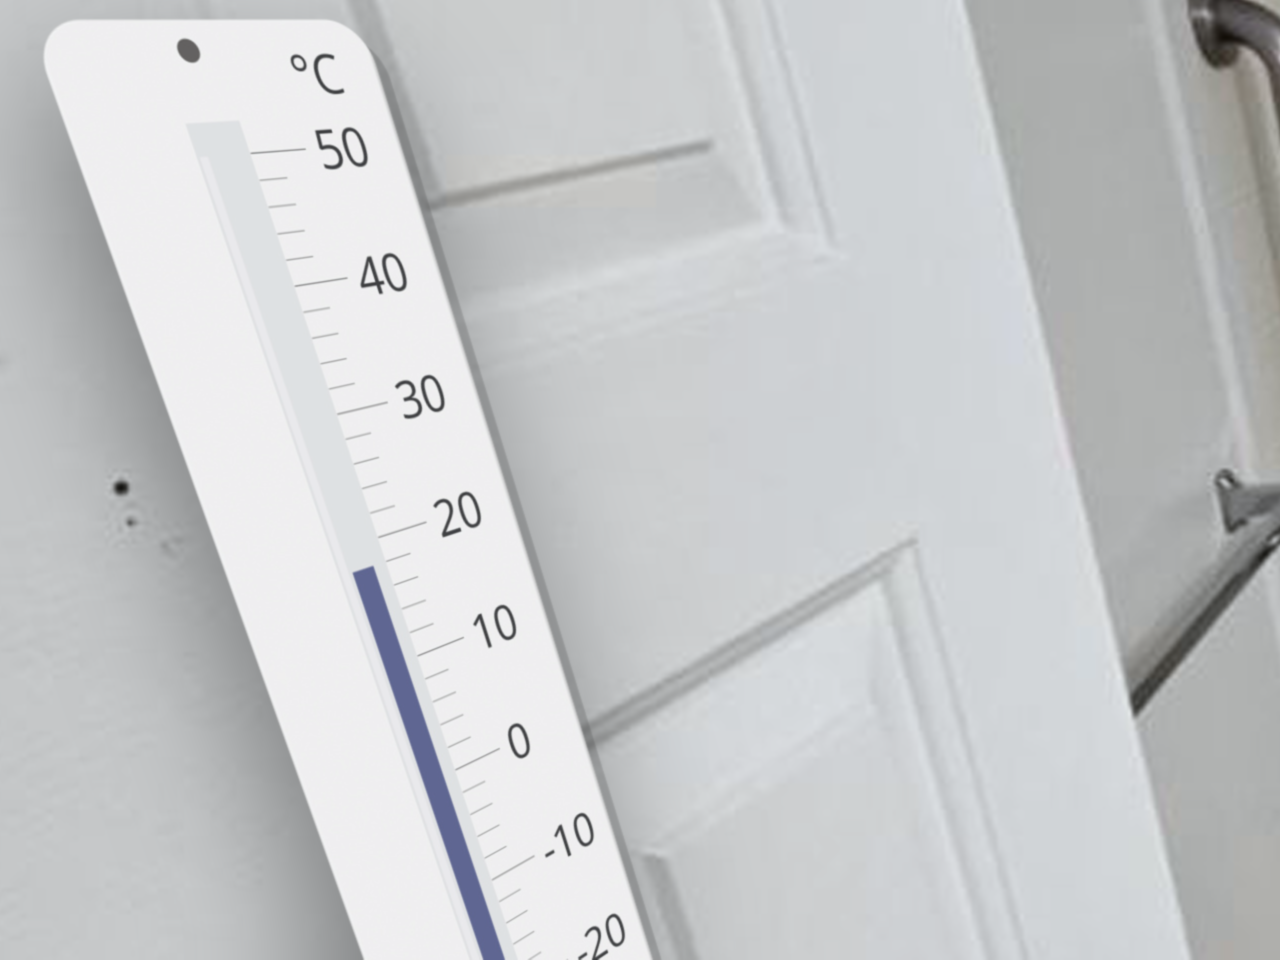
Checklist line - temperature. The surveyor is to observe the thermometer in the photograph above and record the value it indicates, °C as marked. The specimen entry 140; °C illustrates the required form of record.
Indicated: 18; °C
